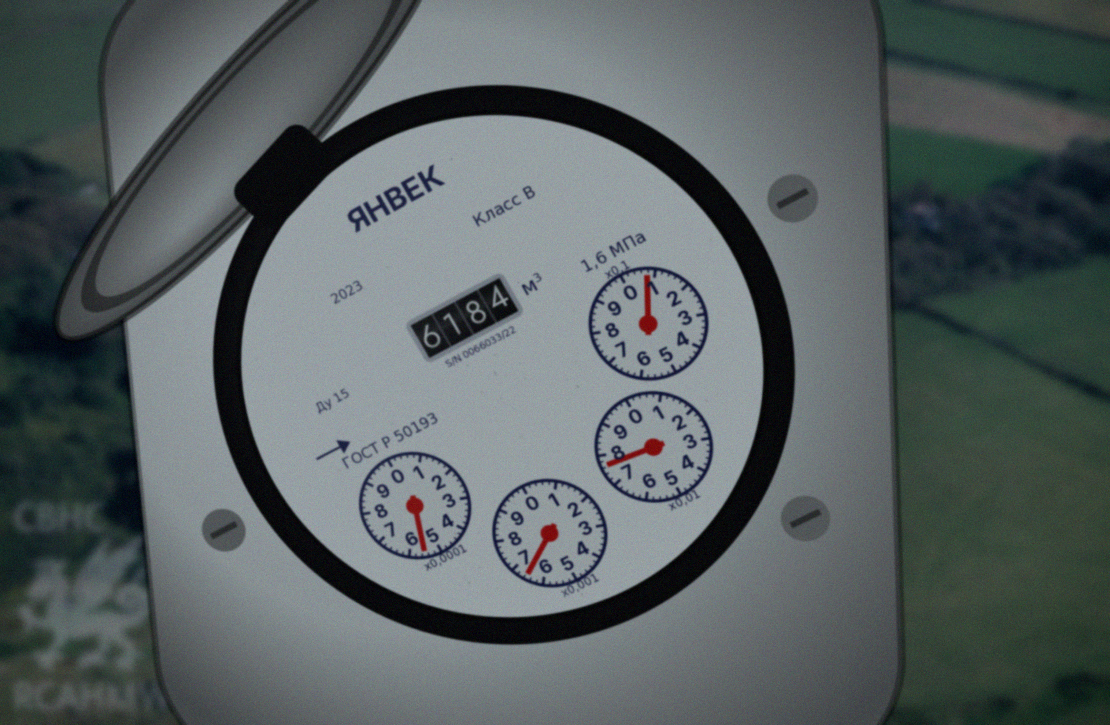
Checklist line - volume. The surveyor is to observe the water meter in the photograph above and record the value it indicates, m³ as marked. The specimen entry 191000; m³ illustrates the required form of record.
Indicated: 6184.0765; m³
